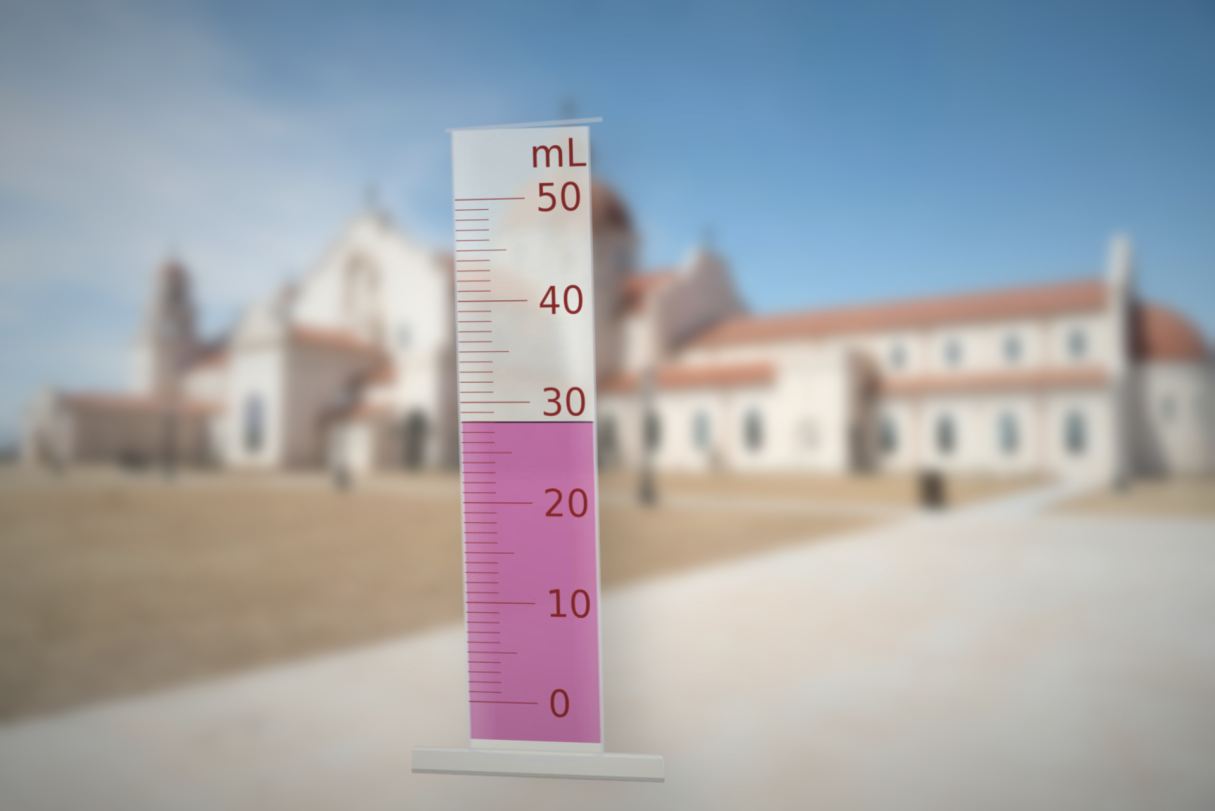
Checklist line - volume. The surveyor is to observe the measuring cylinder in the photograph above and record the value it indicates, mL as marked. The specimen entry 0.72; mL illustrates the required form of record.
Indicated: 28; mL
